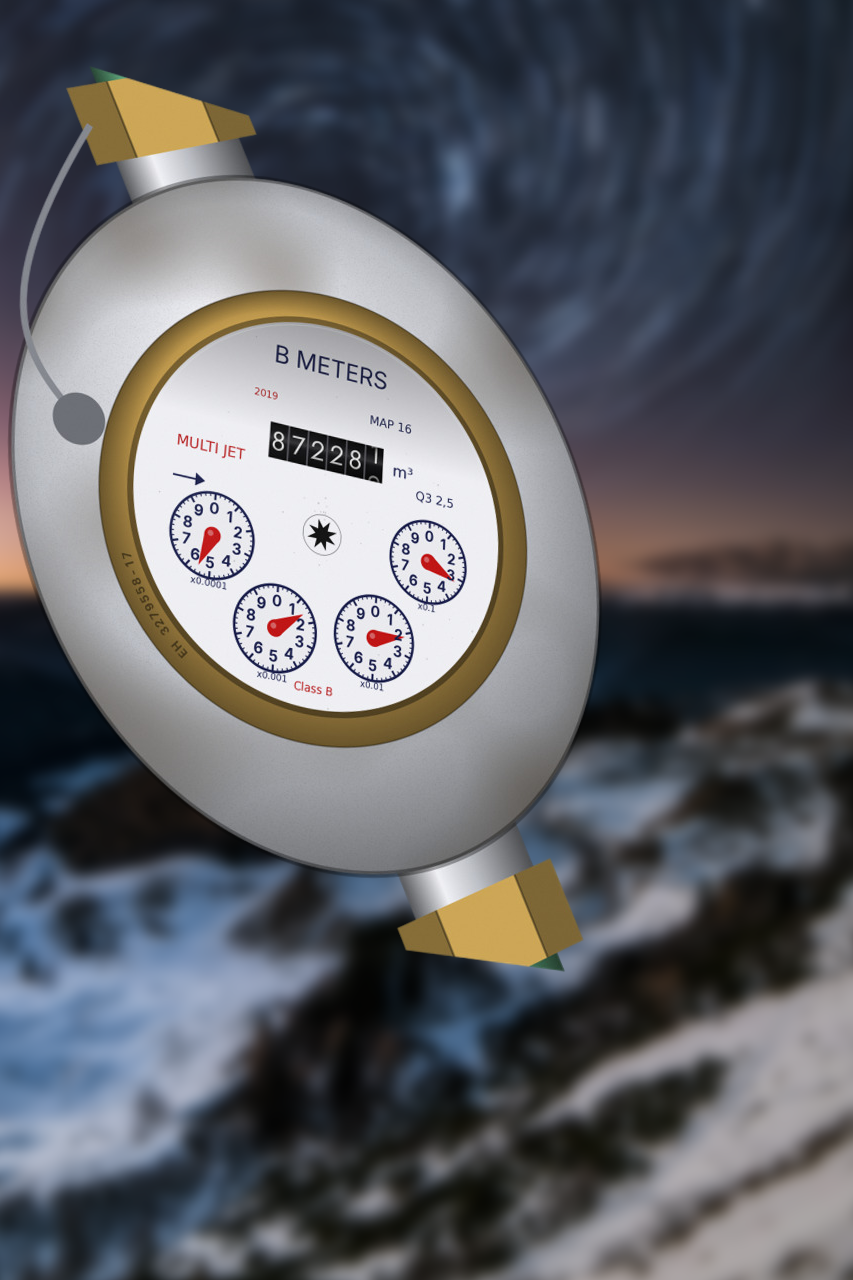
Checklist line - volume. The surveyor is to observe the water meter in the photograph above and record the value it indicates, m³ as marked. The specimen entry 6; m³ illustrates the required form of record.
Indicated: 872281.3215; m³
